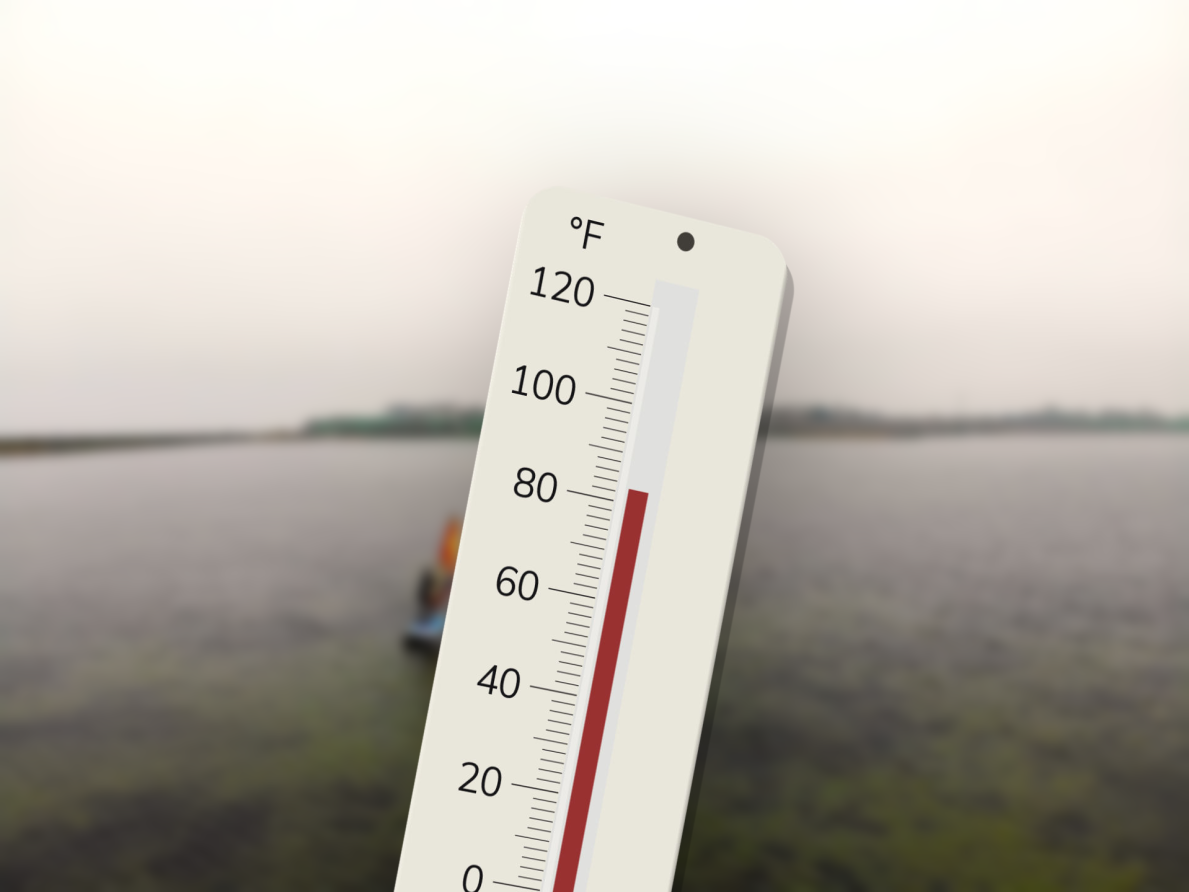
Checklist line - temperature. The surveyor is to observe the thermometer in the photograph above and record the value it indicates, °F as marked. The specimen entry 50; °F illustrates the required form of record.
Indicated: 83; °F
